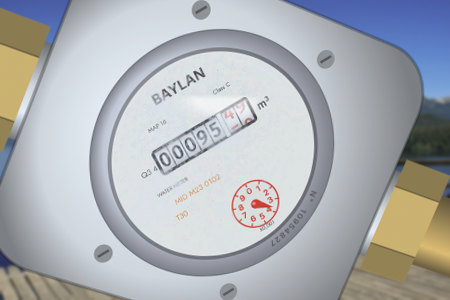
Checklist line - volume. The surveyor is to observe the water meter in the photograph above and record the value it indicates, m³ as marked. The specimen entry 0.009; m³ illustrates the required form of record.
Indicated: 95.493; m³
